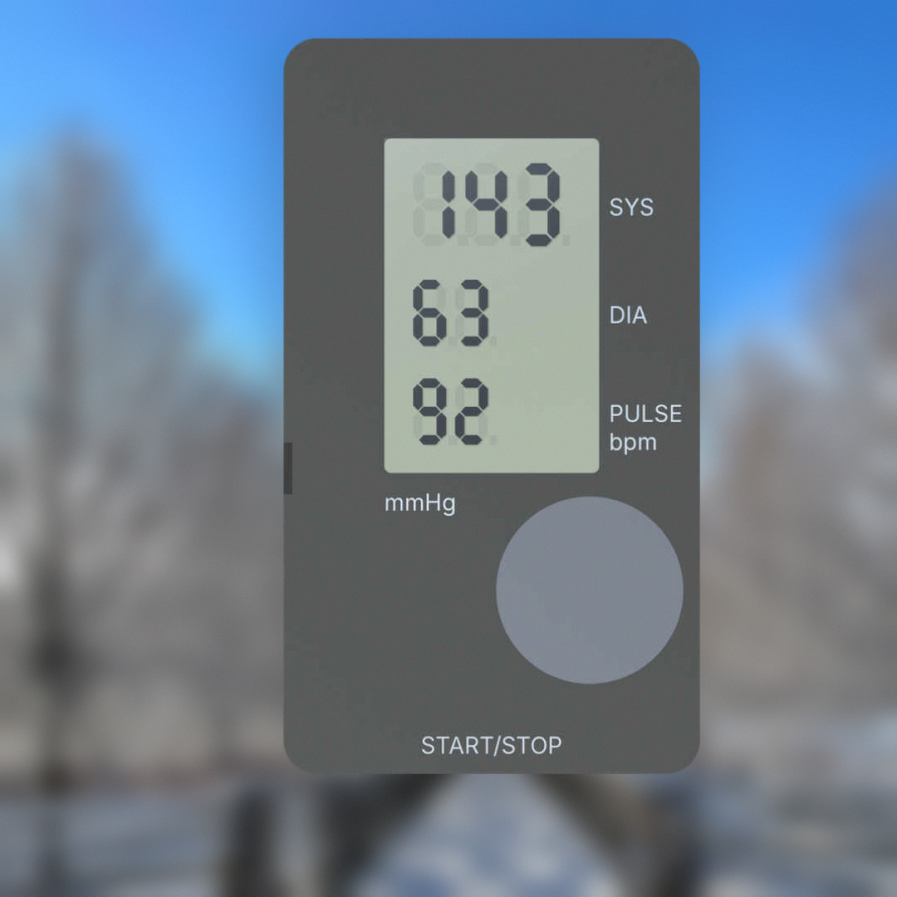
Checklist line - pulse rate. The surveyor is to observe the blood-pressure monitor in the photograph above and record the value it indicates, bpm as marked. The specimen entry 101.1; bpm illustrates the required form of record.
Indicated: 92; bpm
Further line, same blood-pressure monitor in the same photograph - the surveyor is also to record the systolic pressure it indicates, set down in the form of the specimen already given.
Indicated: 143; mmHg
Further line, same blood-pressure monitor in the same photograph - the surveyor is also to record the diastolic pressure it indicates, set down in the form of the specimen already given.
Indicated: 63; mmHg
